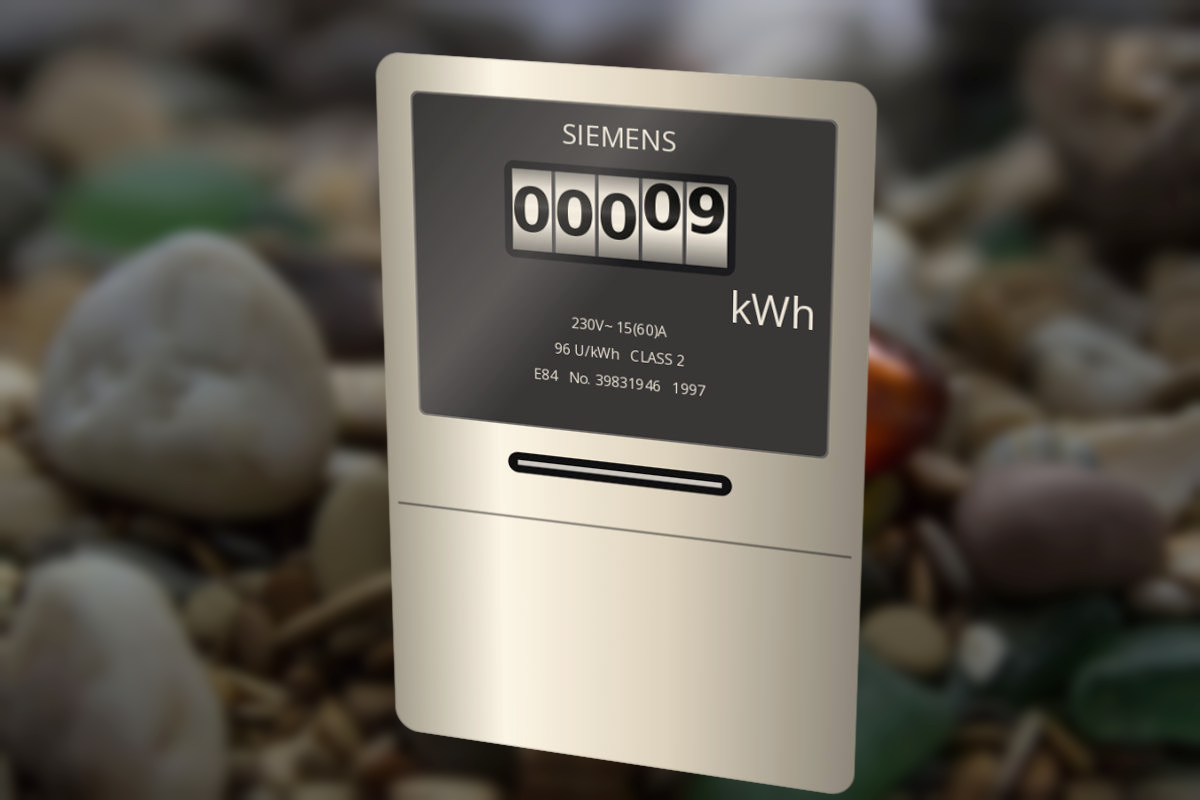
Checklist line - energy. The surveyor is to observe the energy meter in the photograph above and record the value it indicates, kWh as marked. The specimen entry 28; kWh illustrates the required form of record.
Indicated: 9; kWh
